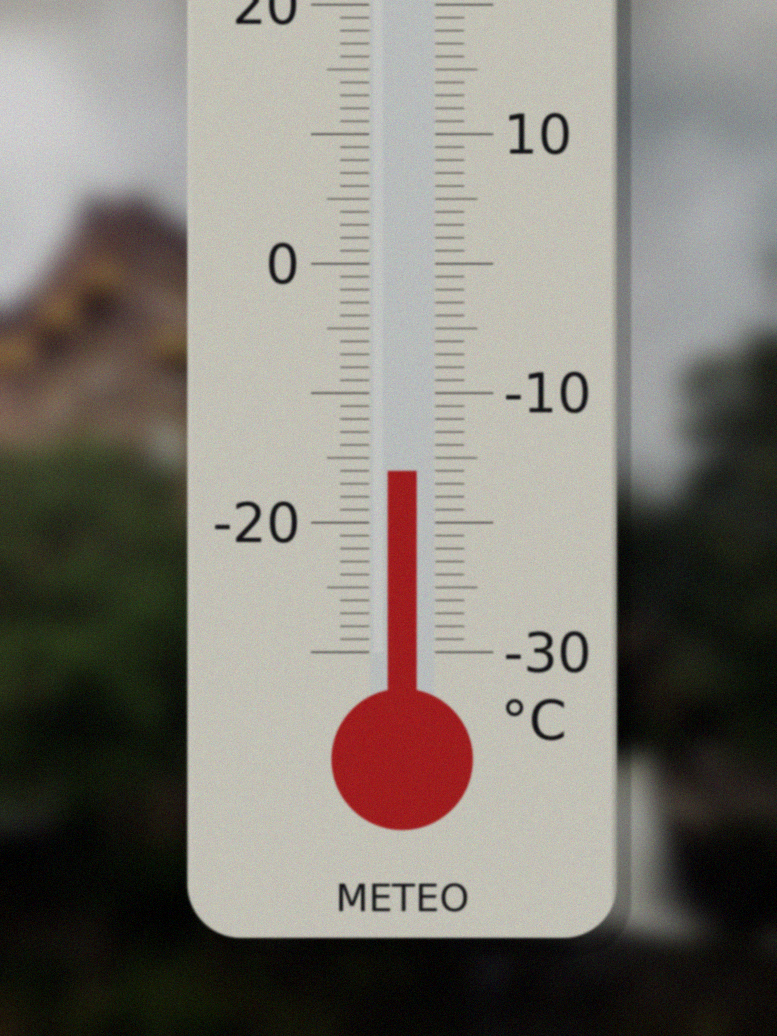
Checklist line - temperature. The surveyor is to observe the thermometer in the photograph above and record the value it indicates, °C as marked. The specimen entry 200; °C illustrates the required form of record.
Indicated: -16; °C
